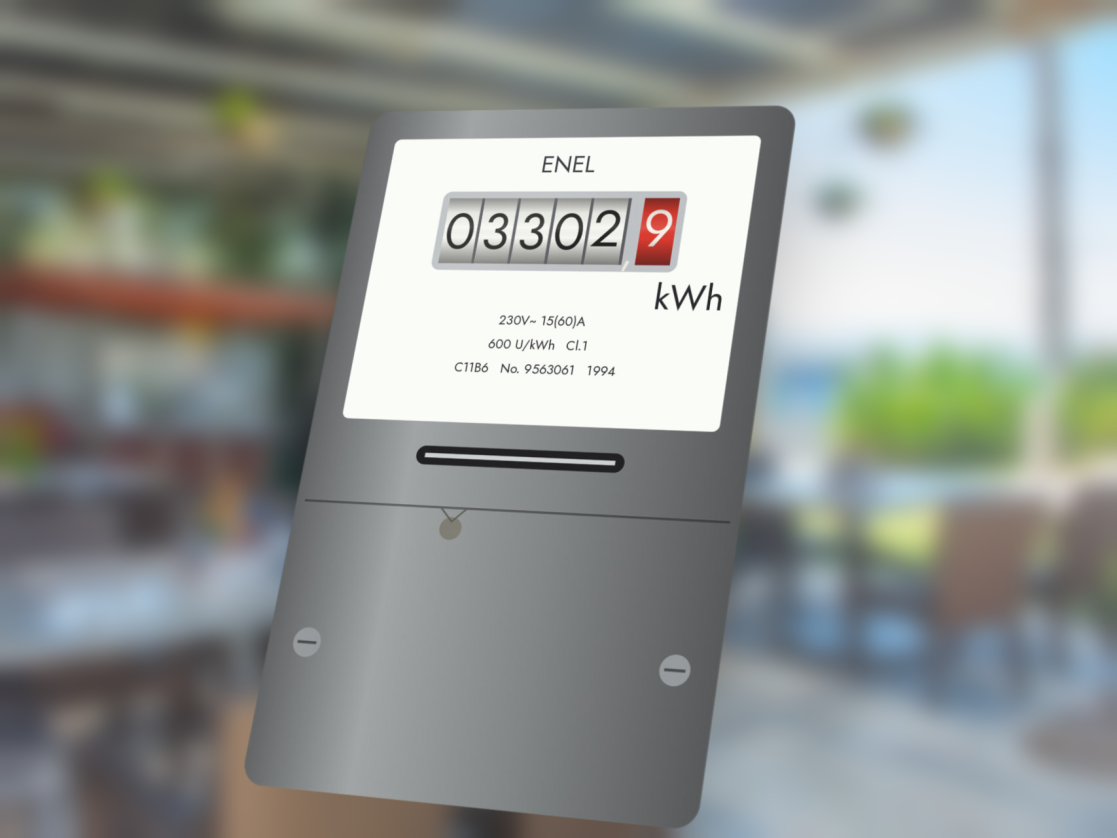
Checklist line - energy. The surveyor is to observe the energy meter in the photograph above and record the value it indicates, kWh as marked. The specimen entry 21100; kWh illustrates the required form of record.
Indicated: 3302.9; kWh
